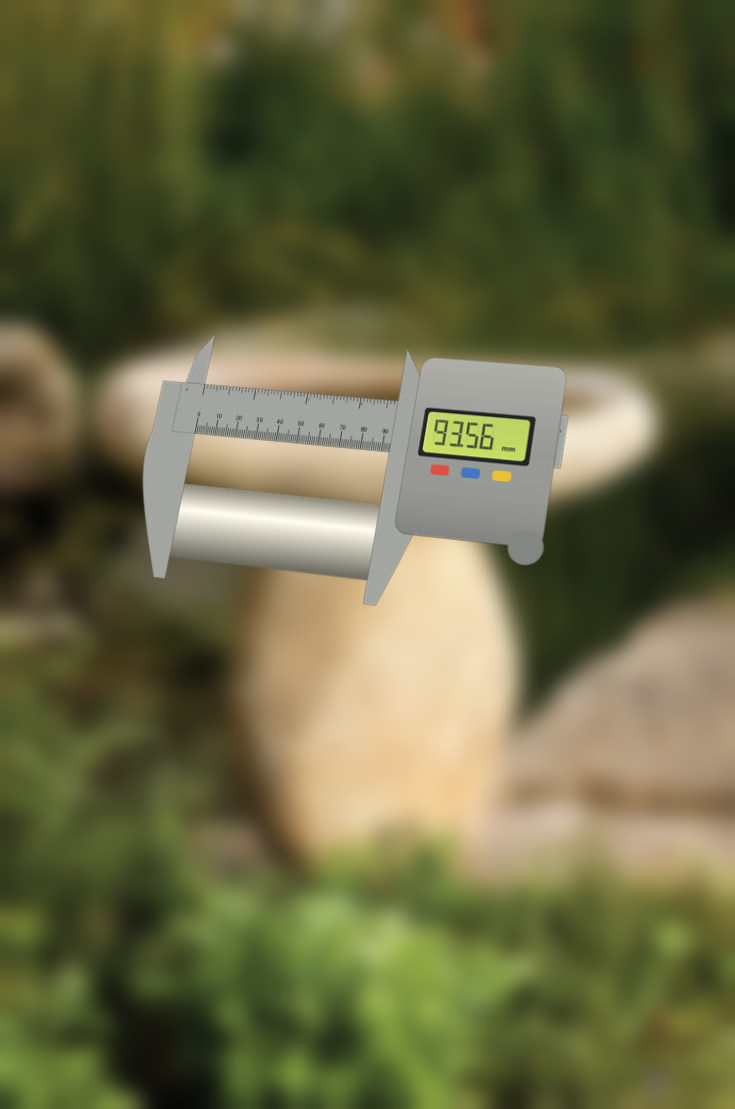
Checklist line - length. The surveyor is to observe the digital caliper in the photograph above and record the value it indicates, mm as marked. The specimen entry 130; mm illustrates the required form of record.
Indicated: 93.56; mm
